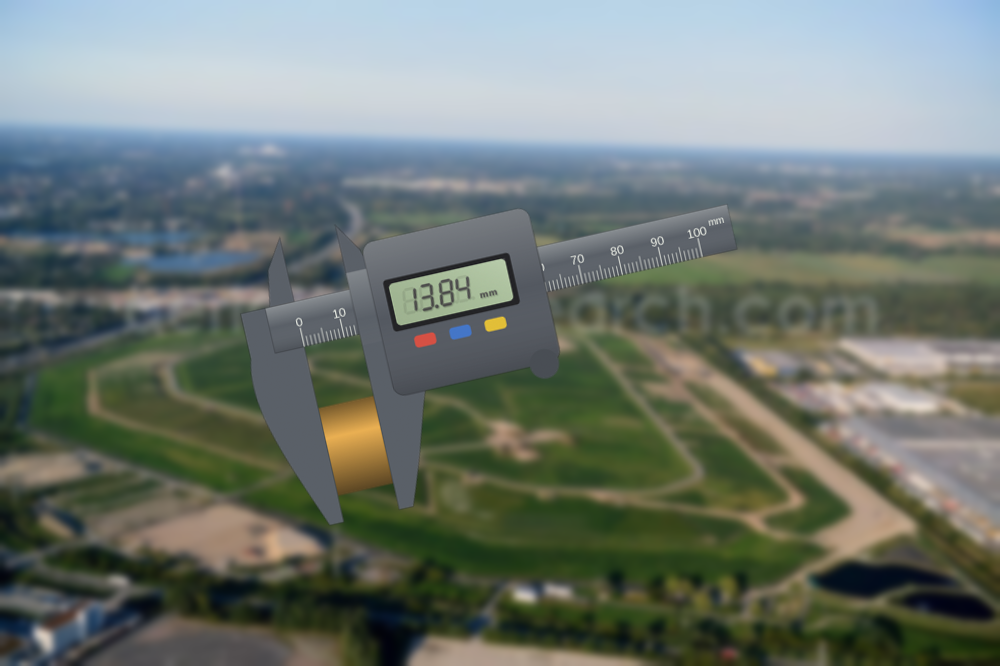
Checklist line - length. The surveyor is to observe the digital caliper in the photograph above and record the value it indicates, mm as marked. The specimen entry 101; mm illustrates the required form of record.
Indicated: 13.84; mm
